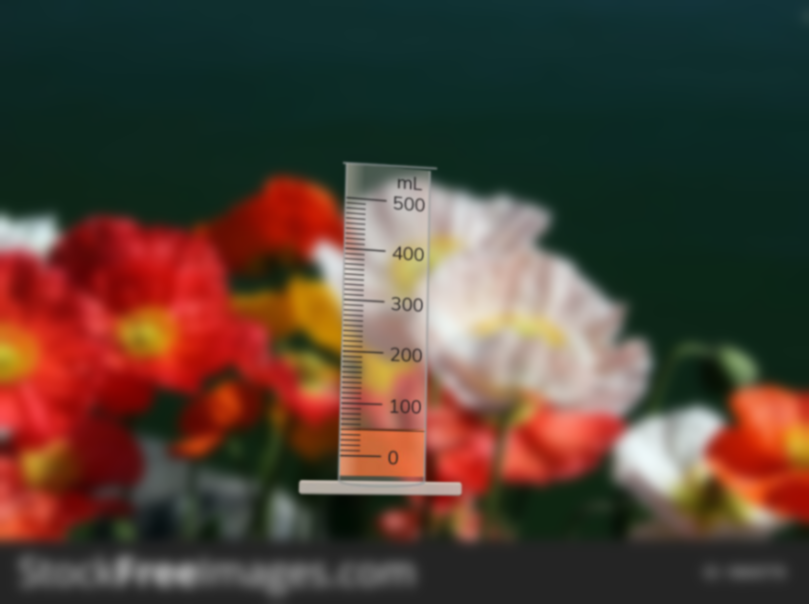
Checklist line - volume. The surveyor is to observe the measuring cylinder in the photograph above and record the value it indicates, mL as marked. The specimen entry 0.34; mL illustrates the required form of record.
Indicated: 50; mL
